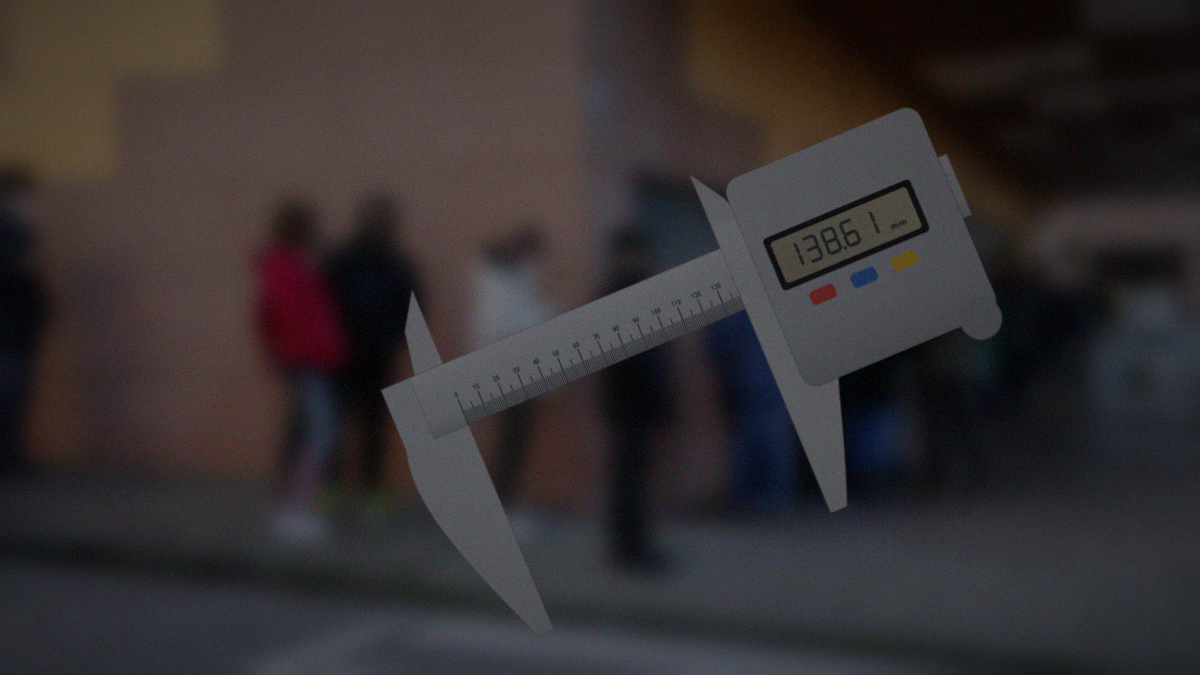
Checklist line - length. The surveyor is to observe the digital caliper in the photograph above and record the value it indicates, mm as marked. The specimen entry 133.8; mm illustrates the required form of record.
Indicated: 138.61; mm
